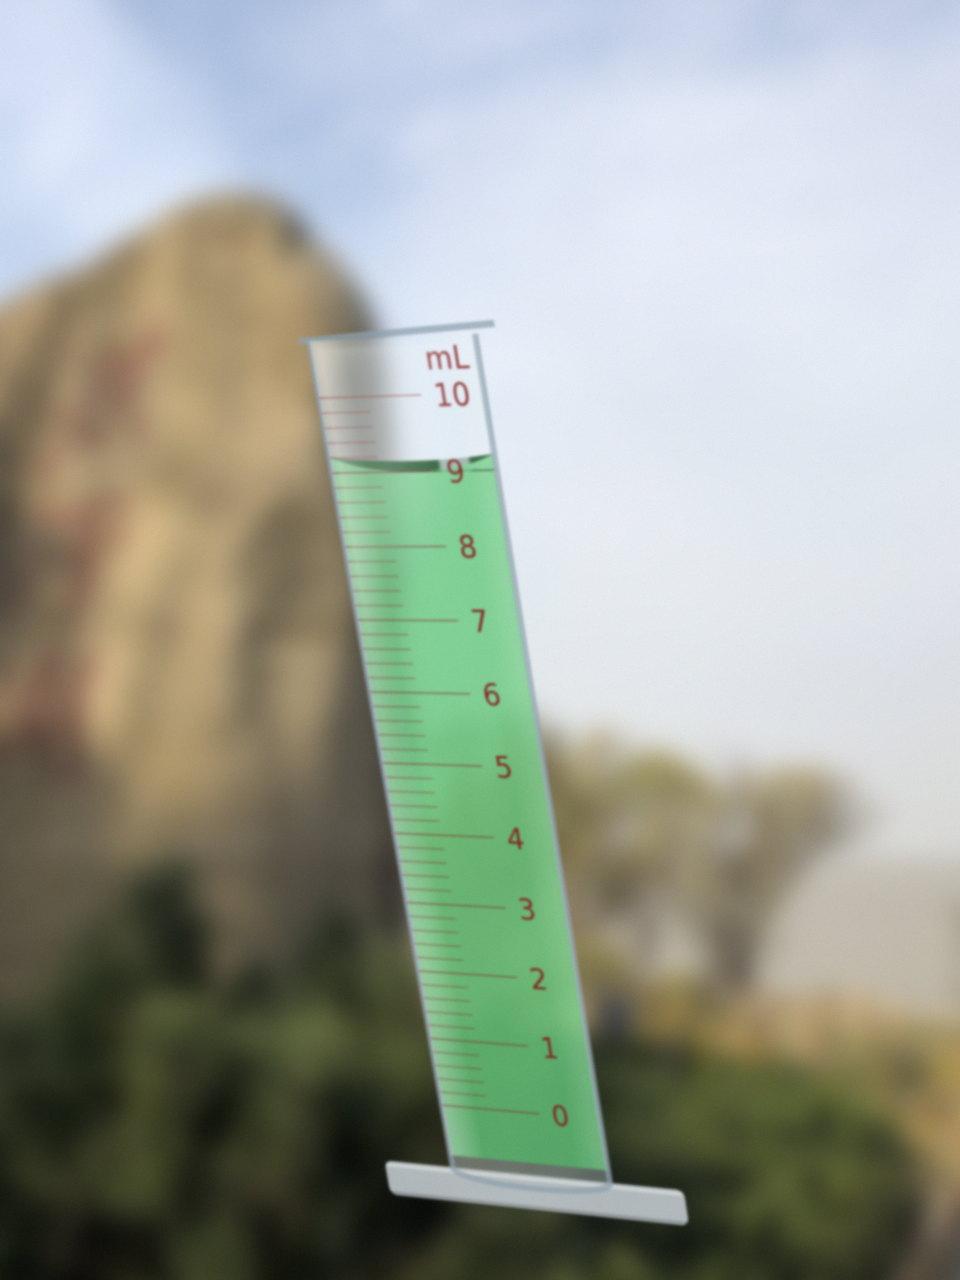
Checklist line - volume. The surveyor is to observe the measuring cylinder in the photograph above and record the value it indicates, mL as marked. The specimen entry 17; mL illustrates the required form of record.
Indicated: 9; mL
